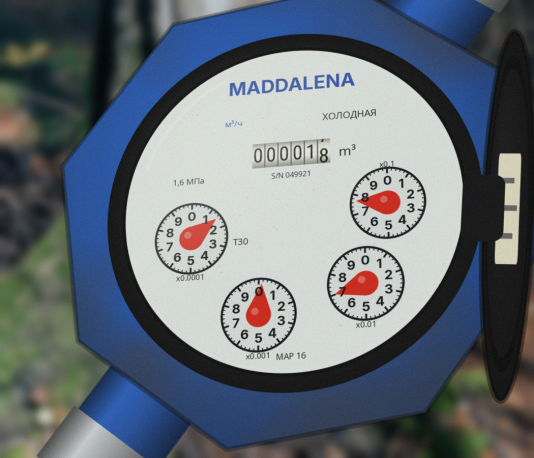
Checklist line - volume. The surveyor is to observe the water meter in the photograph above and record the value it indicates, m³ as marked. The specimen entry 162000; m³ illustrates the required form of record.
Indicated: 17.7701; m³
